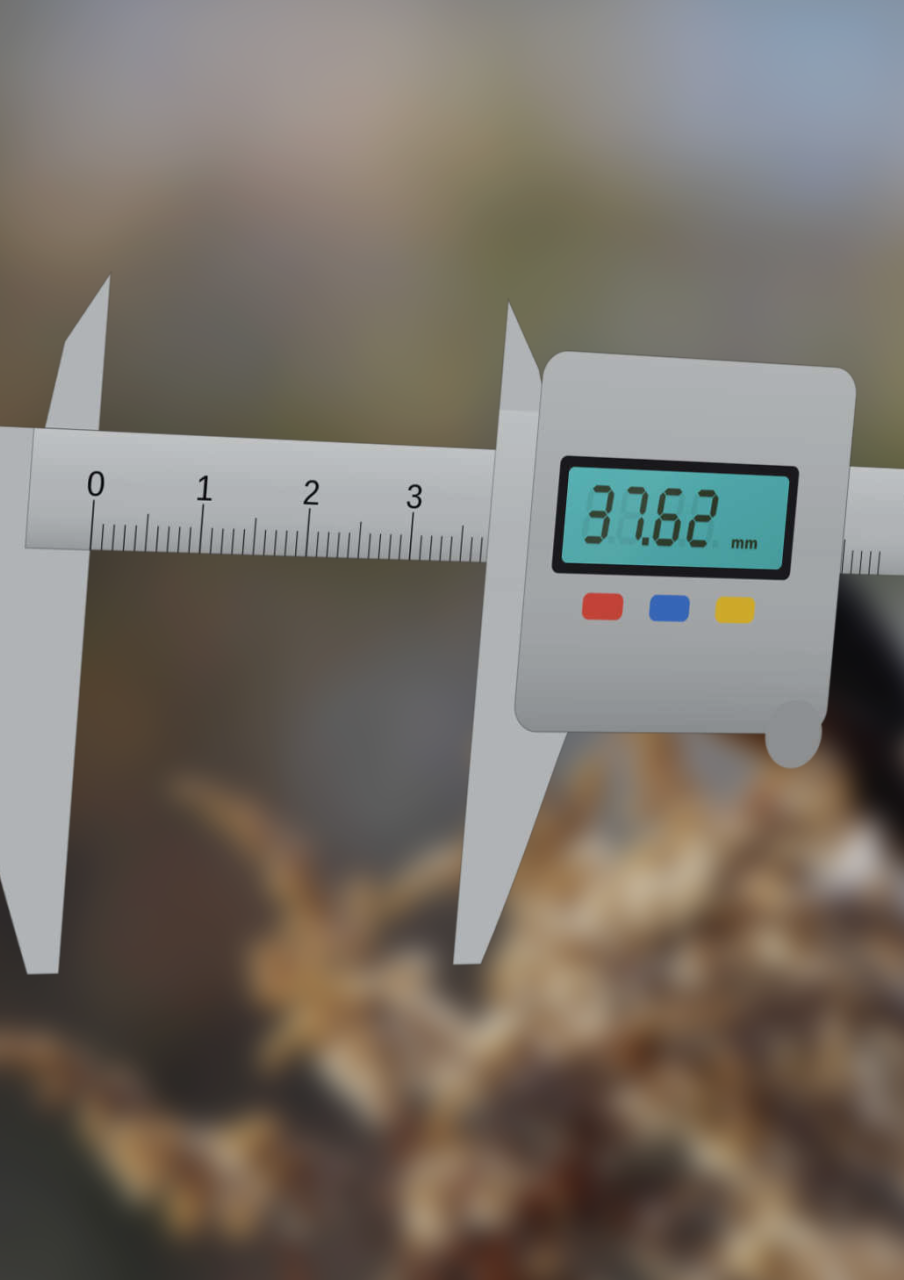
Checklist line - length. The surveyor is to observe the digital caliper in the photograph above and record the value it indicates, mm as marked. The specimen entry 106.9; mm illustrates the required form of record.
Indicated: 37.62; mm
